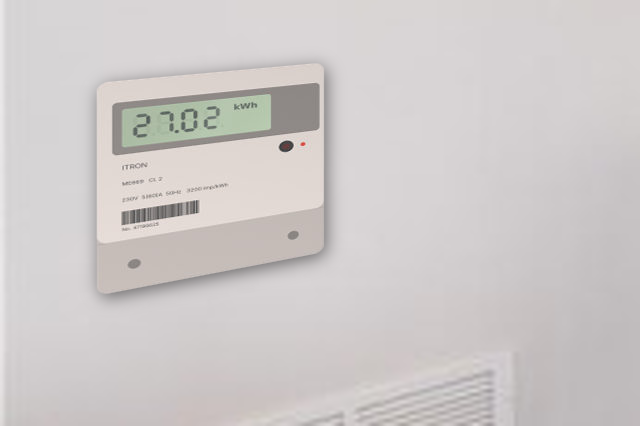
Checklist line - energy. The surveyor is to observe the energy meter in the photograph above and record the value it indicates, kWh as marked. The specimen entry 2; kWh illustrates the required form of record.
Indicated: 27.02; kWh
